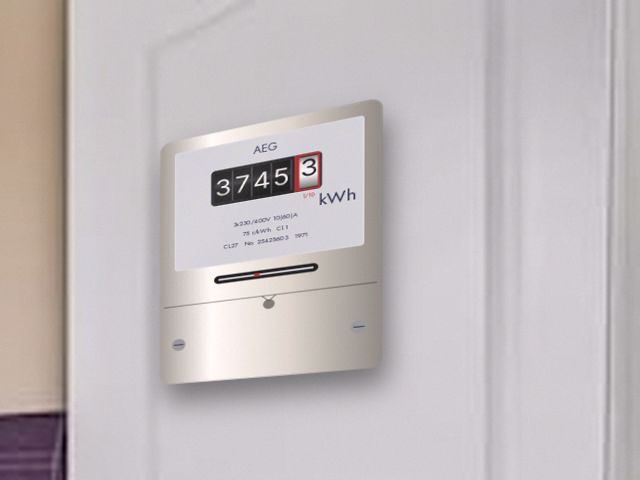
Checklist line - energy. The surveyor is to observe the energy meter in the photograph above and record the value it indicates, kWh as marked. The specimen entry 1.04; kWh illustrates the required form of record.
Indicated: 3745.3; kWh
